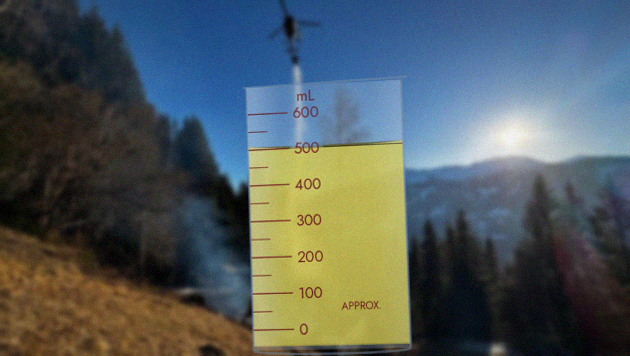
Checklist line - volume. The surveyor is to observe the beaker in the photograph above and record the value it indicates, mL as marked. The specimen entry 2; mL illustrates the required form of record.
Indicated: 500; mL
